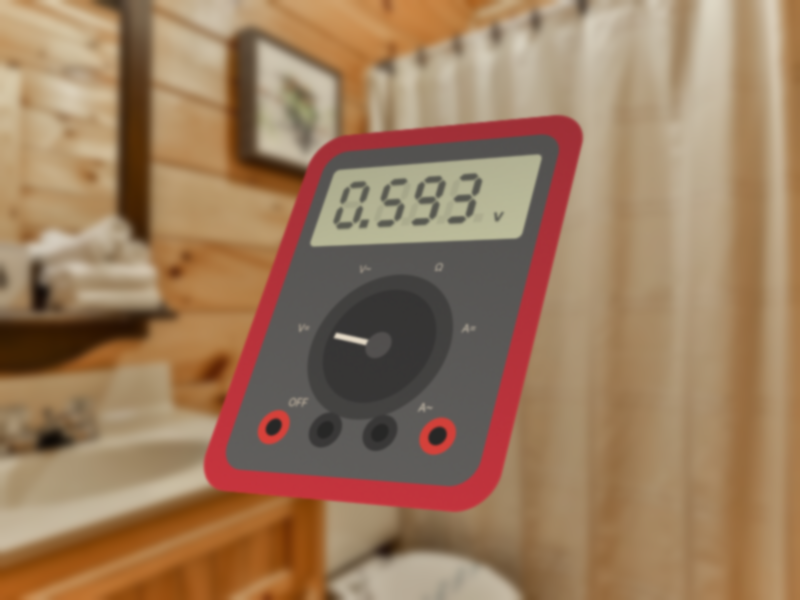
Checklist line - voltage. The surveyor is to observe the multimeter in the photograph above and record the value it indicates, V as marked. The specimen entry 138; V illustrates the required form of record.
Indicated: 0.593; V
